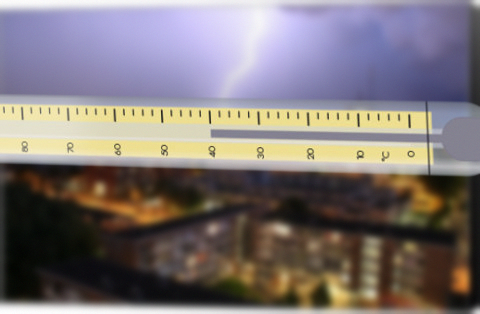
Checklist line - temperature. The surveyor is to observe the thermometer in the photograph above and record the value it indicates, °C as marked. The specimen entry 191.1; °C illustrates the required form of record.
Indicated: 40; °C
